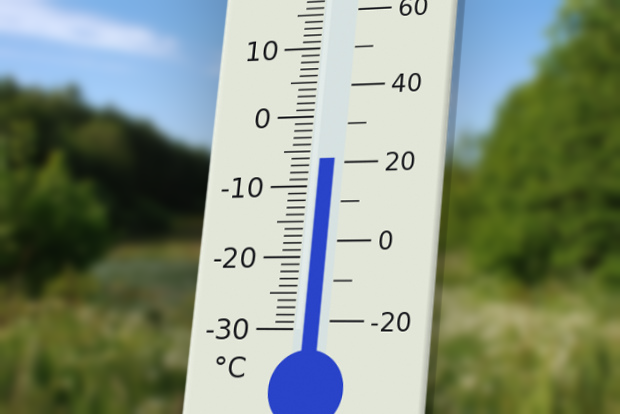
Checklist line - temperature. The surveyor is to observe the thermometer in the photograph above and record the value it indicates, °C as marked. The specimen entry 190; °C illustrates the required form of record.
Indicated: -6; °C
